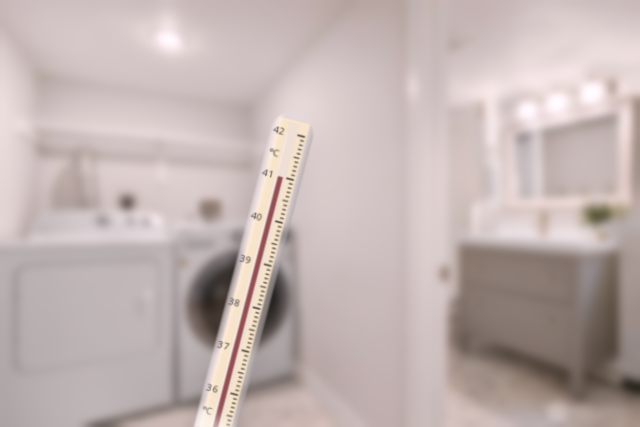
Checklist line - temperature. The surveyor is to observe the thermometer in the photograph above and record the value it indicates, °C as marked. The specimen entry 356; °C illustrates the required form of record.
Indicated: 41; °C
